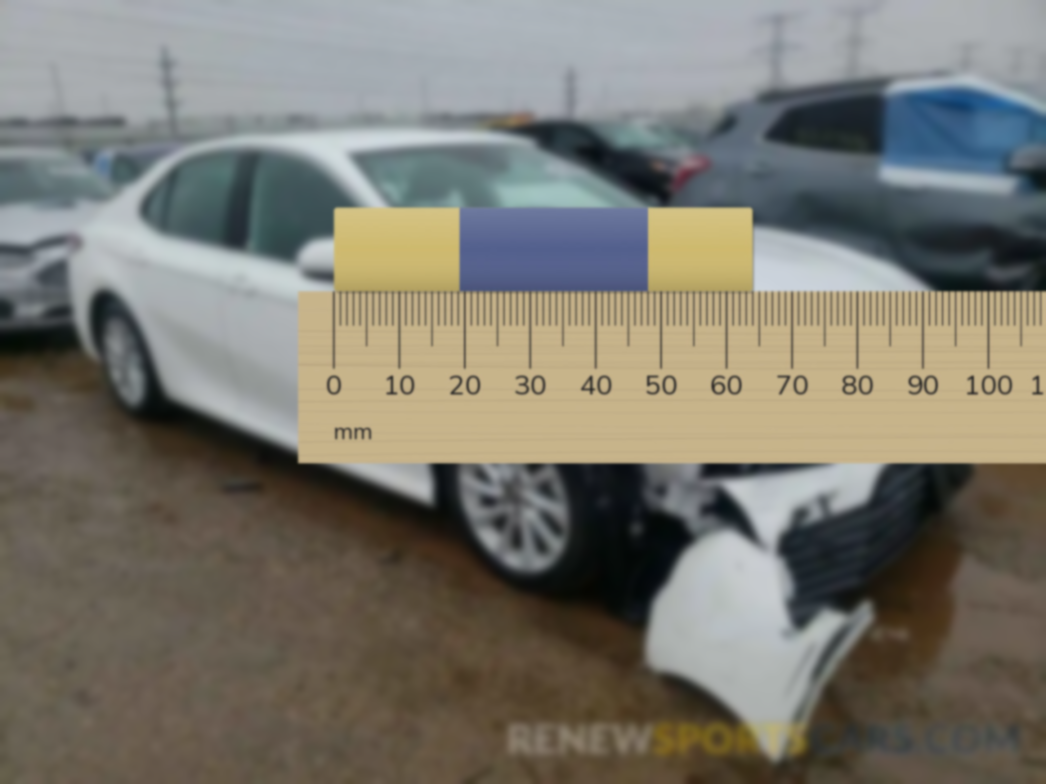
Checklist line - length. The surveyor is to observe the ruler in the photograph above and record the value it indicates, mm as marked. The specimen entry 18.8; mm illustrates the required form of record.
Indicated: 64; mm
